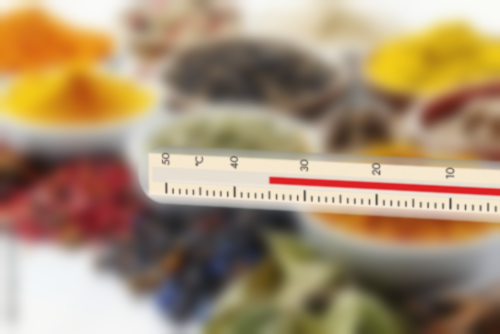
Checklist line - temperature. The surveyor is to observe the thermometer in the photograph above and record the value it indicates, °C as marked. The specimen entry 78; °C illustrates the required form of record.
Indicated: 35; °C
